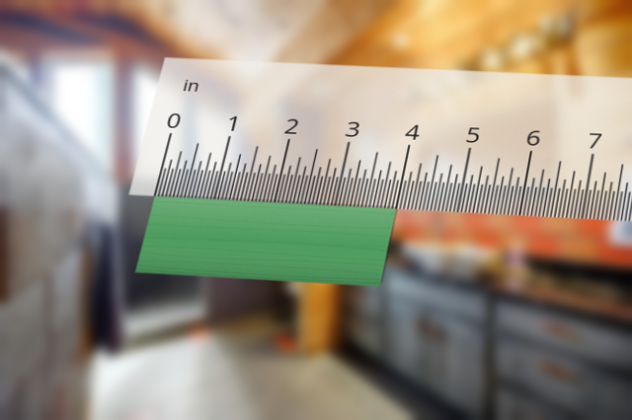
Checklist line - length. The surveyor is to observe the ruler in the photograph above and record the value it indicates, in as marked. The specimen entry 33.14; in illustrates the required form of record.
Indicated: 4; in
